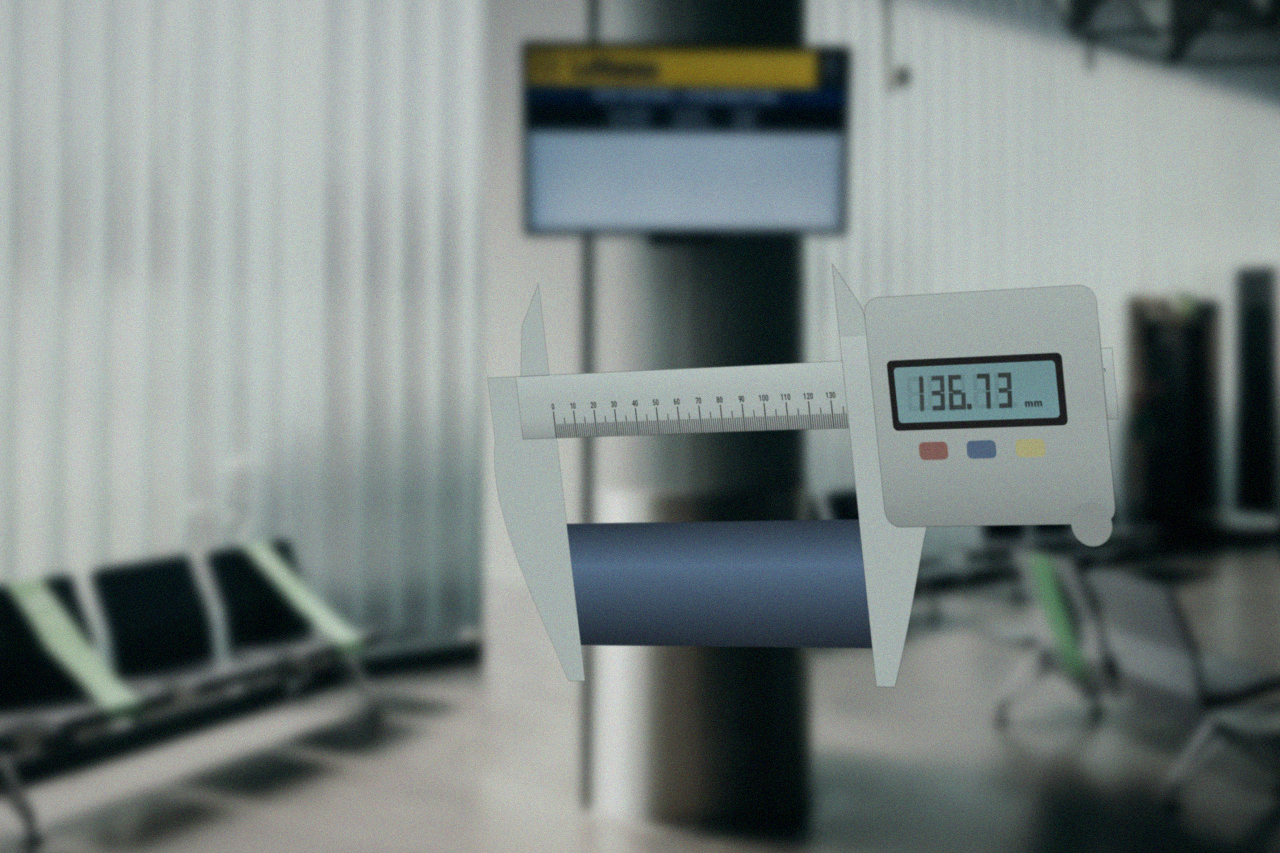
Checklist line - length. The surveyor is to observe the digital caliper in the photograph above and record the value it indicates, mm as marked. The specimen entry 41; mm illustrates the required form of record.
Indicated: 136.73; mm
